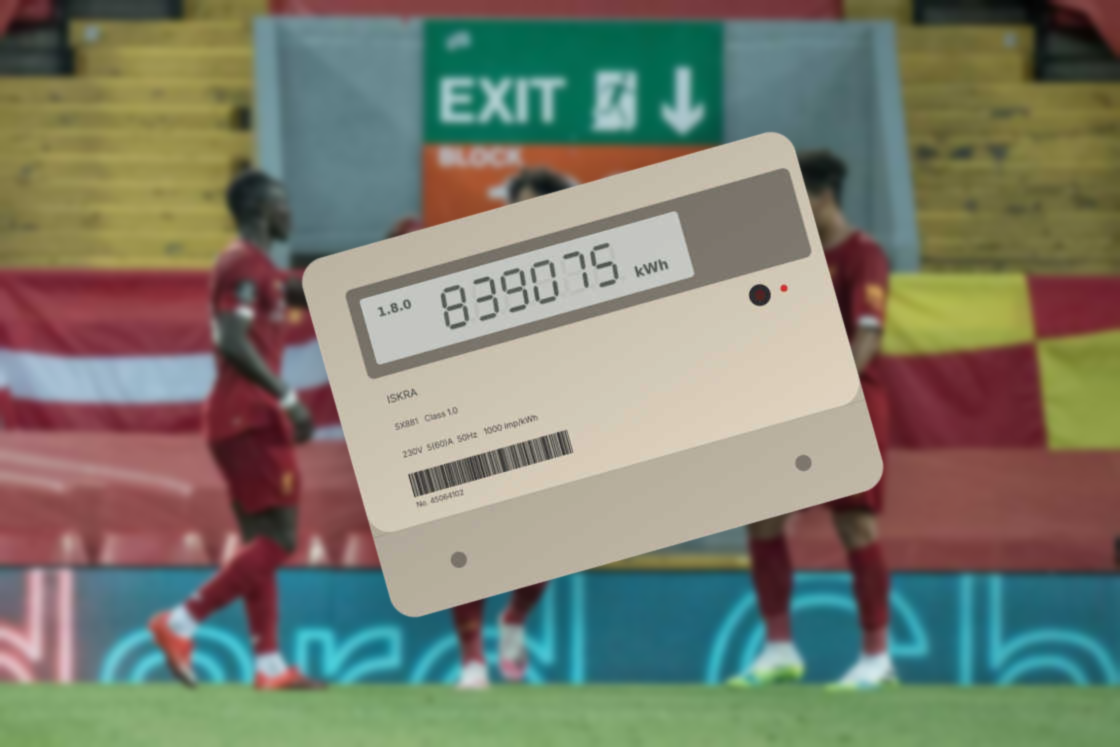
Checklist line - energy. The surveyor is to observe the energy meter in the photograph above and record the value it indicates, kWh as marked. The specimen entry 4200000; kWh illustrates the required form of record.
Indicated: 839075; kWh
